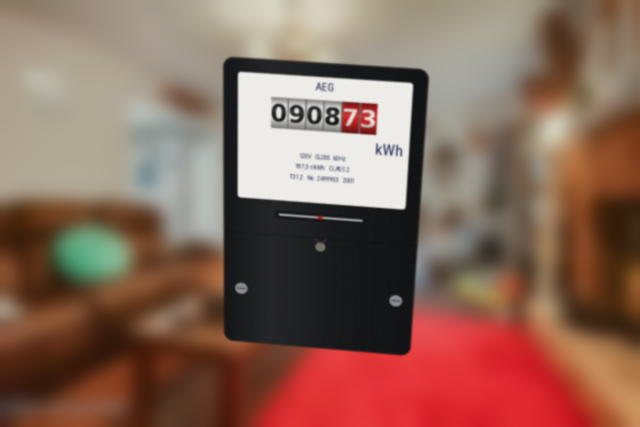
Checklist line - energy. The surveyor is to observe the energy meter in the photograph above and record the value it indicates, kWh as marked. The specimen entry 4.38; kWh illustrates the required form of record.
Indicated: 908.73; kWh
